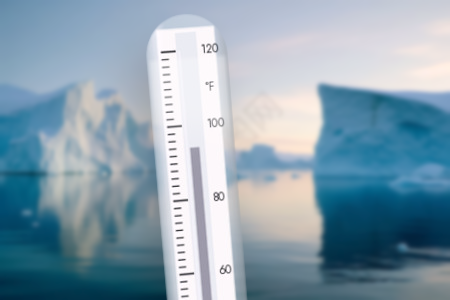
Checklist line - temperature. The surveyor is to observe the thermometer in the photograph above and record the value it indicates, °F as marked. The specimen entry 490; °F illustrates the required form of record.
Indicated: 94; °F
